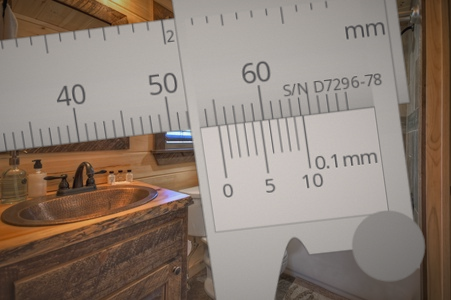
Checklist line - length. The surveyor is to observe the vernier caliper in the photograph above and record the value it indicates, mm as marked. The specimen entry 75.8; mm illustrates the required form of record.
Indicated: 55.2; mm
